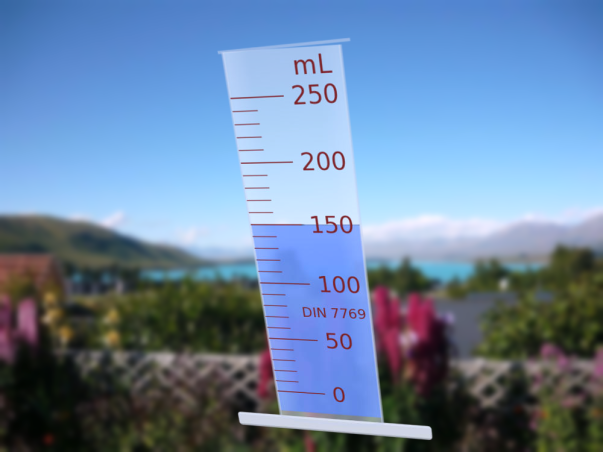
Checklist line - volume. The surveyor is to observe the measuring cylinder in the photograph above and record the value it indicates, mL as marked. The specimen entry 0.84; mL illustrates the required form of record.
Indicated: 150; mL
